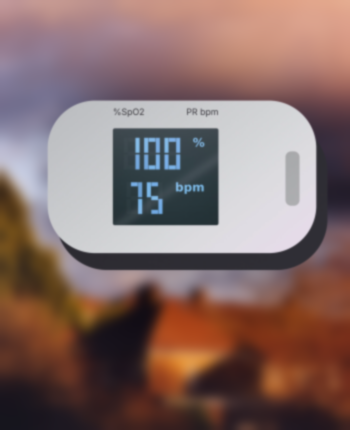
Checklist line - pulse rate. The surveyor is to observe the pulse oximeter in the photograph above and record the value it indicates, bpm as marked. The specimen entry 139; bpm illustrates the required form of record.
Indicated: 75; bpm
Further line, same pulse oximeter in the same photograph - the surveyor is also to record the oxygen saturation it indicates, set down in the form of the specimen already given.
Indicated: 100; %
